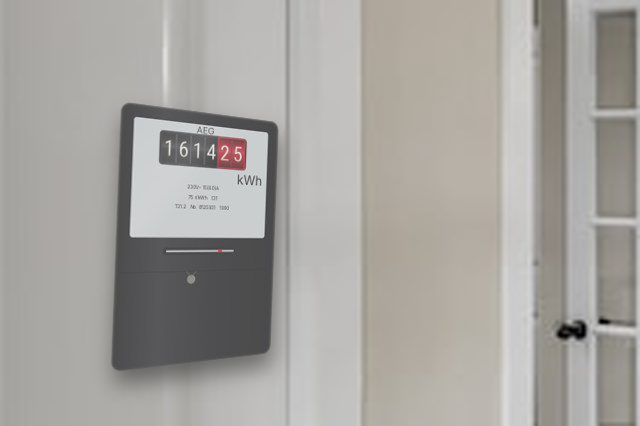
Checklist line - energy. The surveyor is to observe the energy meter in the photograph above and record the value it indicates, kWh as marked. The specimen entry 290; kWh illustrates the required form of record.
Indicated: 1614.25; kWh
